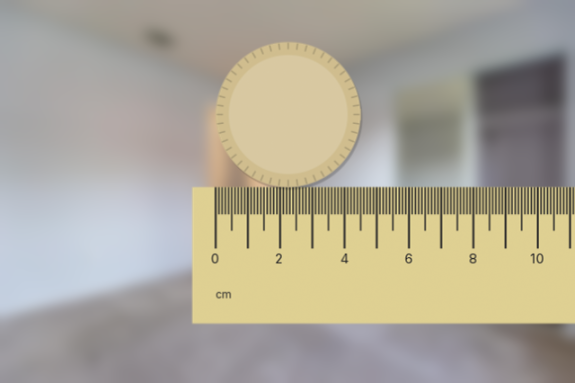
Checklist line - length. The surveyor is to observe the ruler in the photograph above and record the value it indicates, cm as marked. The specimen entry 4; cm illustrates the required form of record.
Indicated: 4.5; cm
